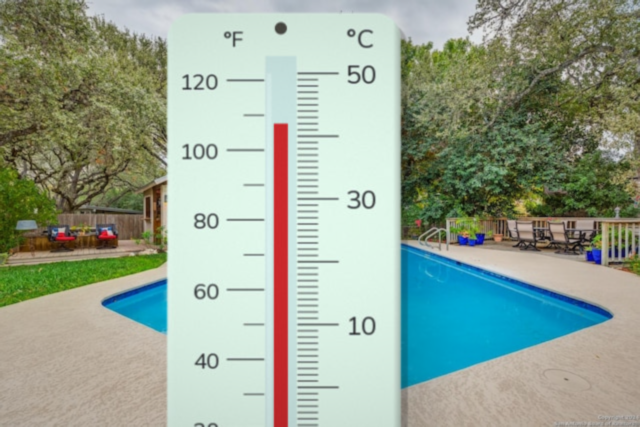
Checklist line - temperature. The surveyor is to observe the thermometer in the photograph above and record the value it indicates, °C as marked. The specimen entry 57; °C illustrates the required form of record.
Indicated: 42; °C
